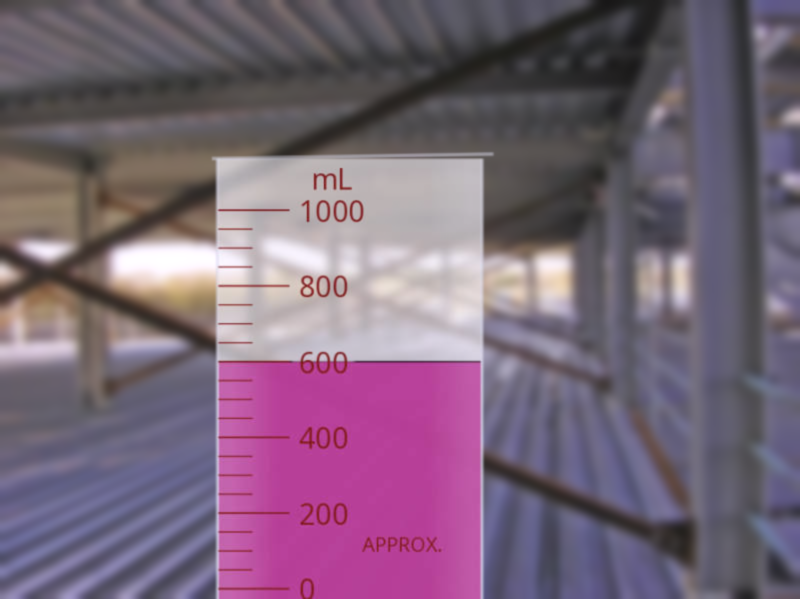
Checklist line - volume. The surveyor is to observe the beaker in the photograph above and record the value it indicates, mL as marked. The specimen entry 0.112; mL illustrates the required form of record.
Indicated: 600; mL
